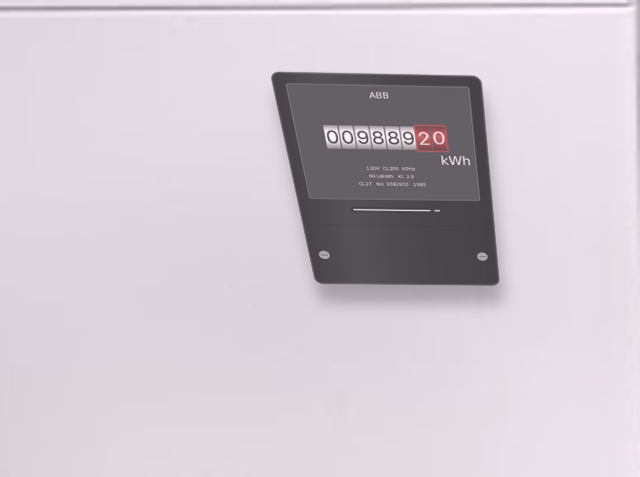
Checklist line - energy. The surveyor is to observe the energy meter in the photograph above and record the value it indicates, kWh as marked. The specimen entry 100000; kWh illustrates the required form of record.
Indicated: 9889.20; kWh
